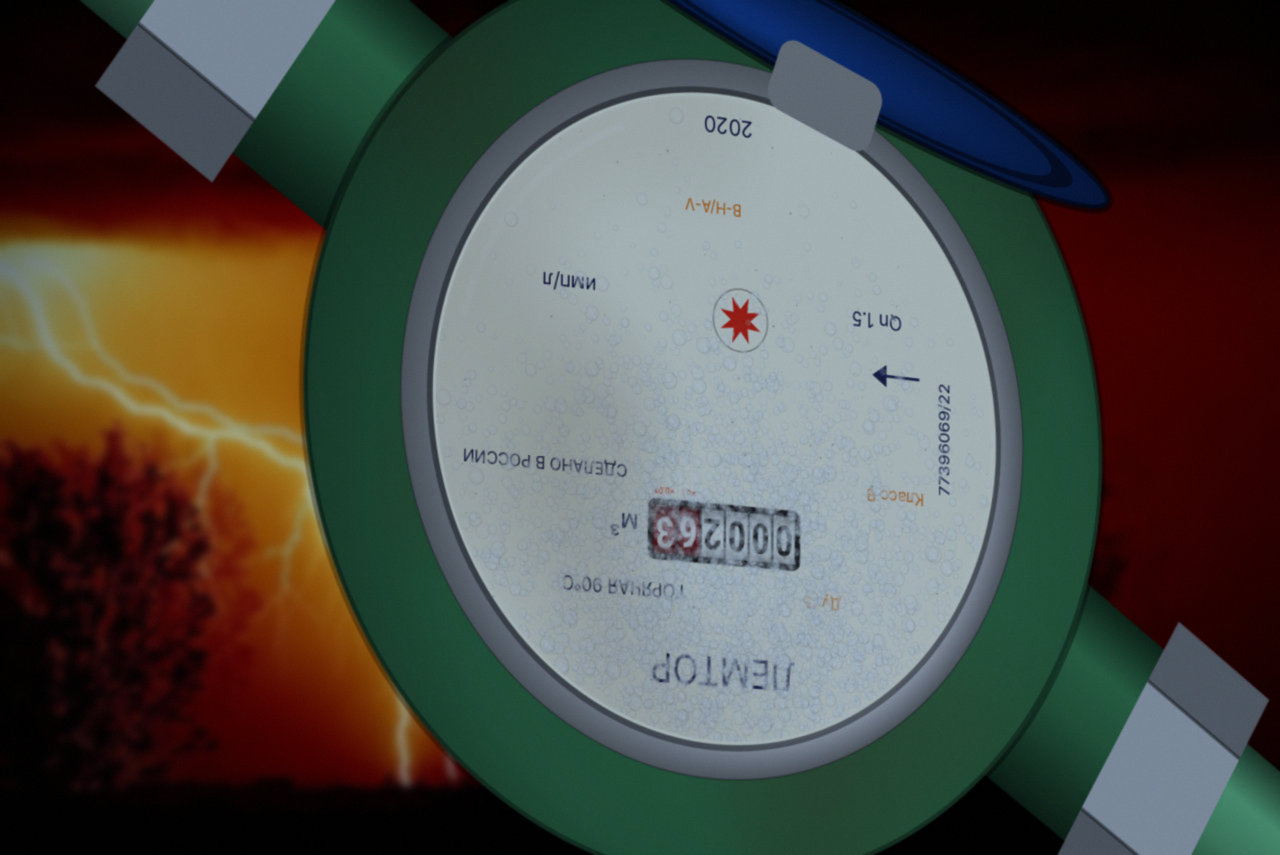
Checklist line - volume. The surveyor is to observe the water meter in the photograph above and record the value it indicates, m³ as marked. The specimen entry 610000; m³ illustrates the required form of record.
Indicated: 2.63; m³
